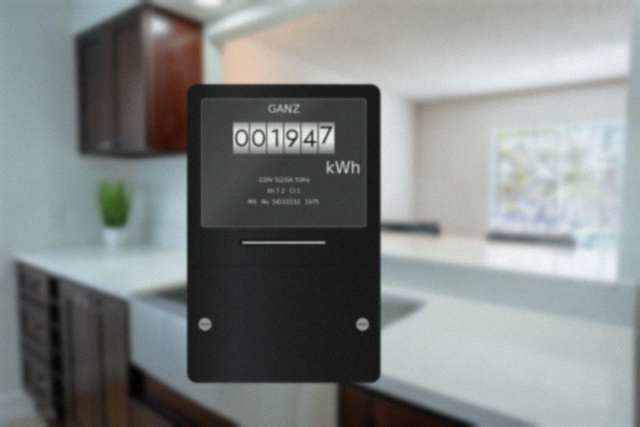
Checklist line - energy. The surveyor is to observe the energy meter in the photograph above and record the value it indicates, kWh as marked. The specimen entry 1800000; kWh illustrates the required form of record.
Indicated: 1947; kWh
